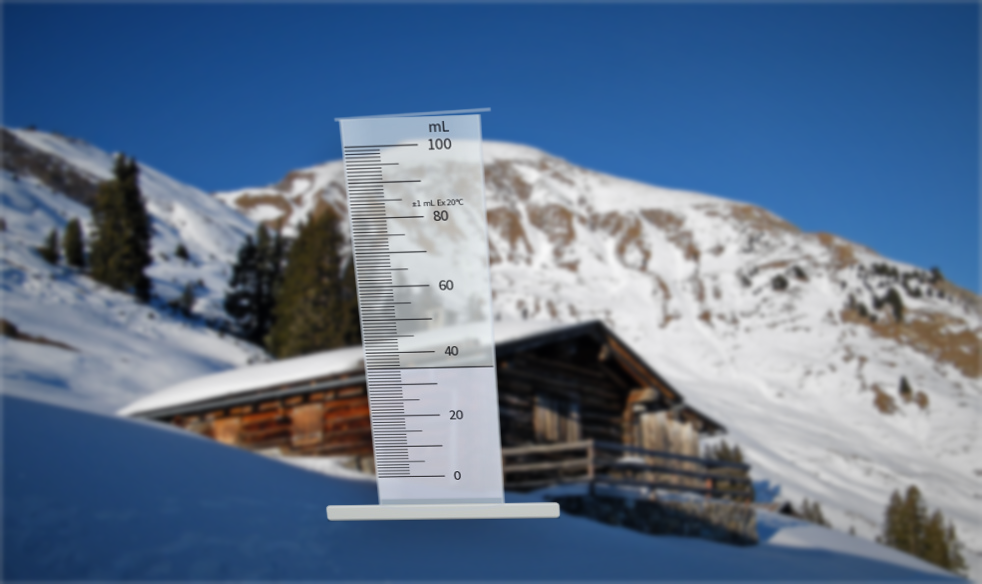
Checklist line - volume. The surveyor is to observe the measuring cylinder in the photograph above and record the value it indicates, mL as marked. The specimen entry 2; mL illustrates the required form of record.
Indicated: 35; mL
